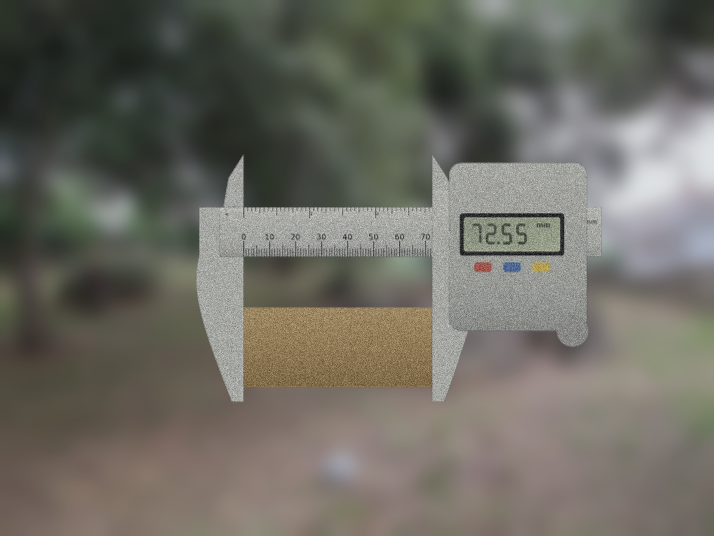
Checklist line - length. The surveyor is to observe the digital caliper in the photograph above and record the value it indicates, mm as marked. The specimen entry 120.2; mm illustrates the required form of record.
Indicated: 72.55; mm
